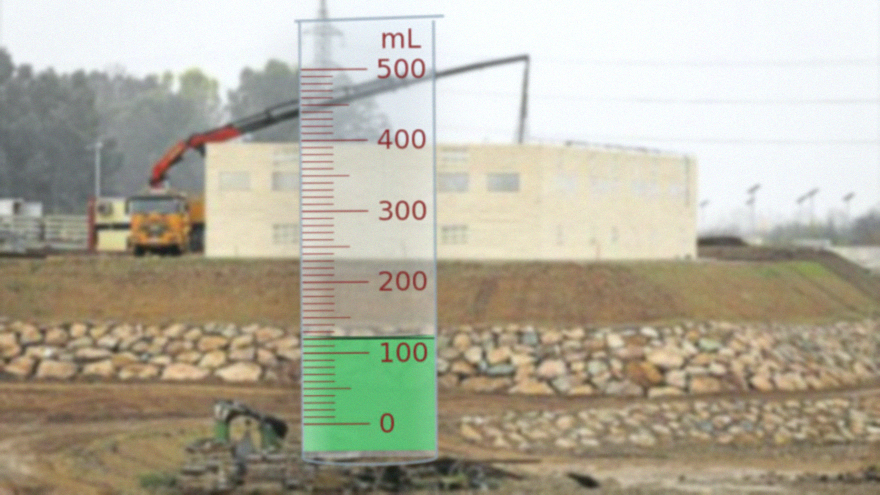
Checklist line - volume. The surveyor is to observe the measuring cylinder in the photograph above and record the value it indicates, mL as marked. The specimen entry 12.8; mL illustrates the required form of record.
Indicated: 120; mL
